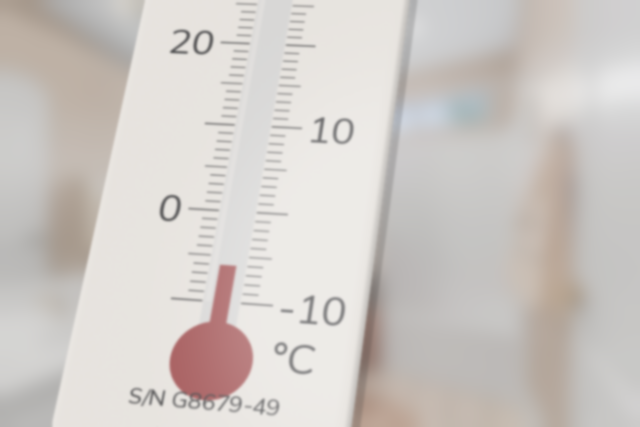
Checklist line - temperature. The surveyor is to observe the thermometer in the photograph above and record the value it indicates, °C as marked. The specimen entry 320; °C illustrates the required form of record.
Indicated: -6; °C
